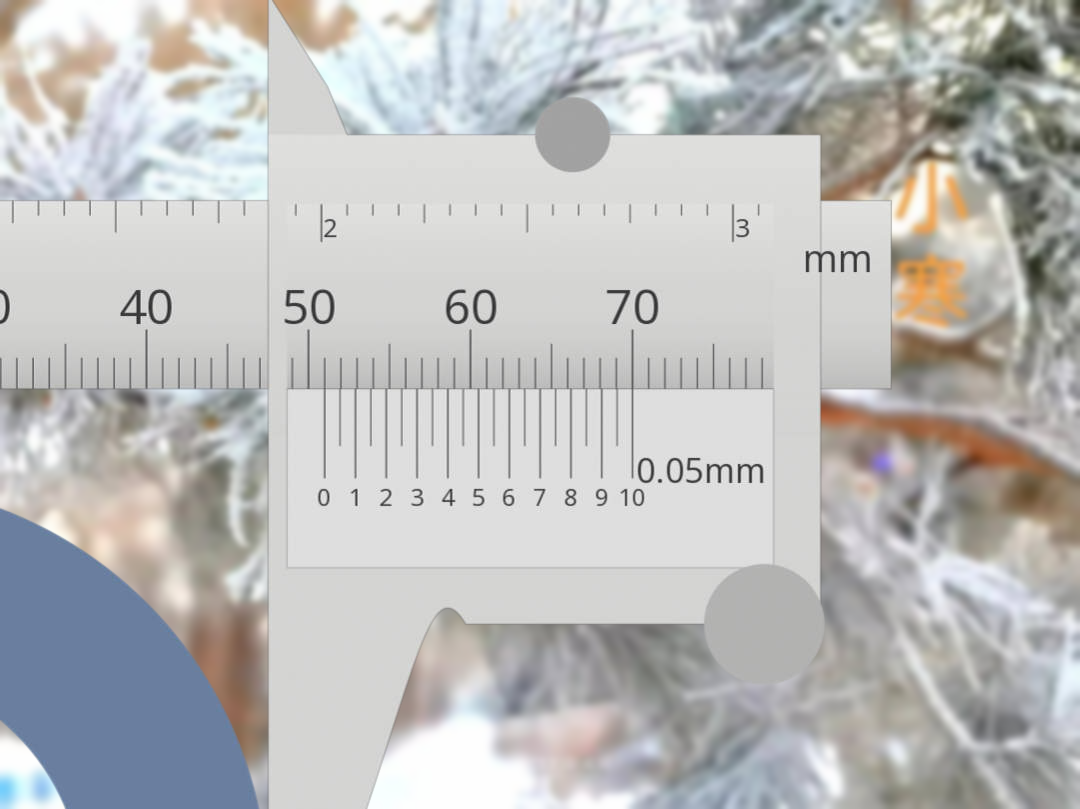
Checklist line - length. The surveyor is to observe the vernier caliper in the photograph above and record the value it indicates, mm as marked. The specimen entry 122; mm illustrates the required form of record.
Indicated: 51.0; mm
